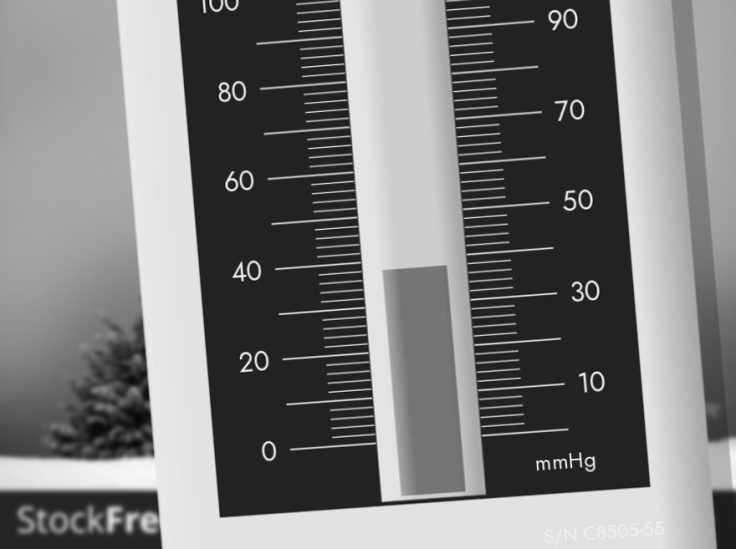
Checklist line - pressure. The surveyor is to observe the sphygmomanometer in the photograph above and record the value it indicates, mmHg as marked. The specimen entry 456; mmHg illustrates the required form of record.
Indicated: 38; mmHg
